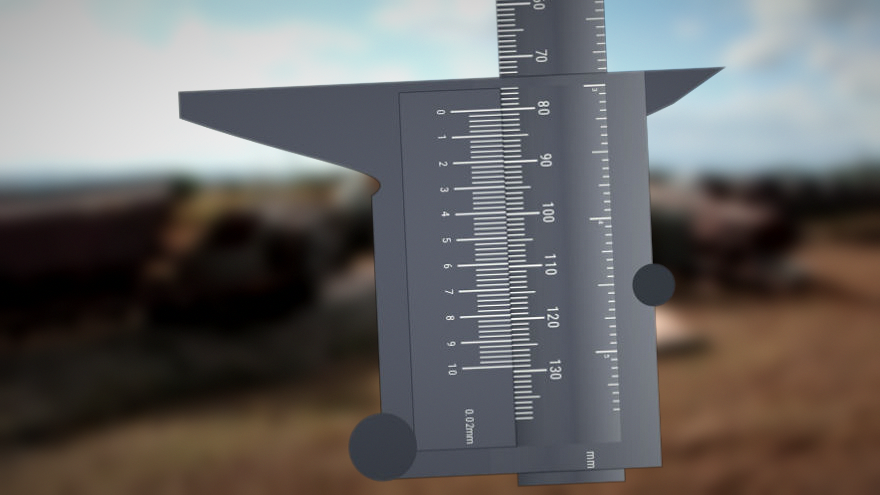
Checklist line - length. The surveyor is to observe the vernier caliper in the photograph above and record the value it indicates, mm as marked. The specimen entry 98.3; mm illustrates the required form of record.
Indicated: 80.0; mm
